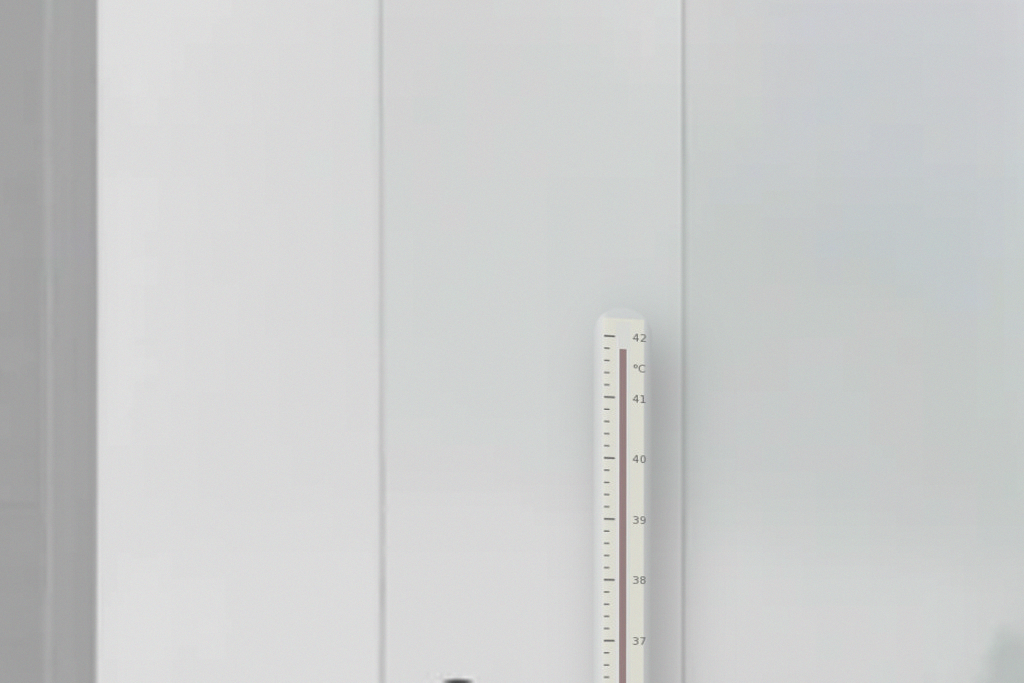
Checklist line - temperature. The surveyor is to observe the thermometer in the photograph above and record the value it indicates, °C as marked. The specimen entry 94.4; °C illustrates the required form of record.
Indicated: 41.8; °C
